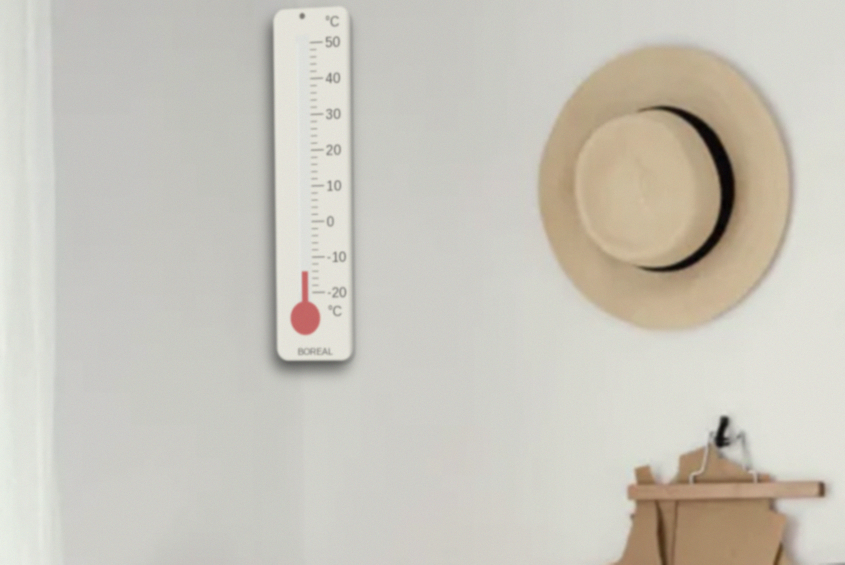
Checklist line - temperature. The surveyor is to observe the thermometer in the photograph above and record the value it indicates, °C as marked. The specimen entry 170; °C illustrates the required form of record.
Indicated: -14; °C
